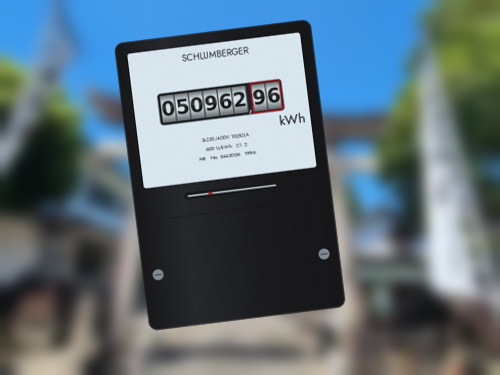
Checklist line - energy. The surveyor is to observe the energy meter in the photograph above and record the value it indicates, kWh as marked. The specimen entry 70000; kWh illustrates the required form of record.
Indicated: 50962.96; kWh
